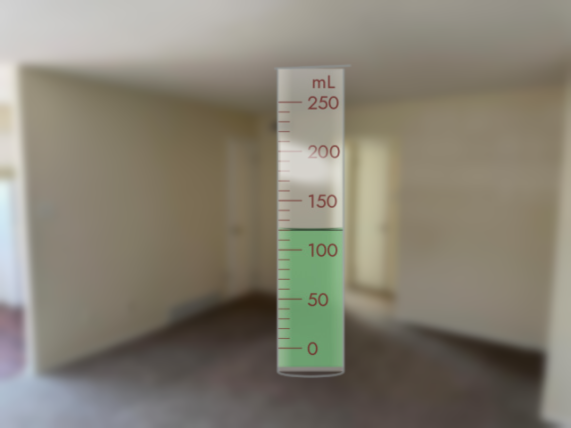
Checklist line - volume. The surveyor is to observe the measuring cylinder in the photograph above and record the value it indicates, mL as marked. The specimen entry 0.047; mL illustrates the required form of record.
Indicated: 120; mL
